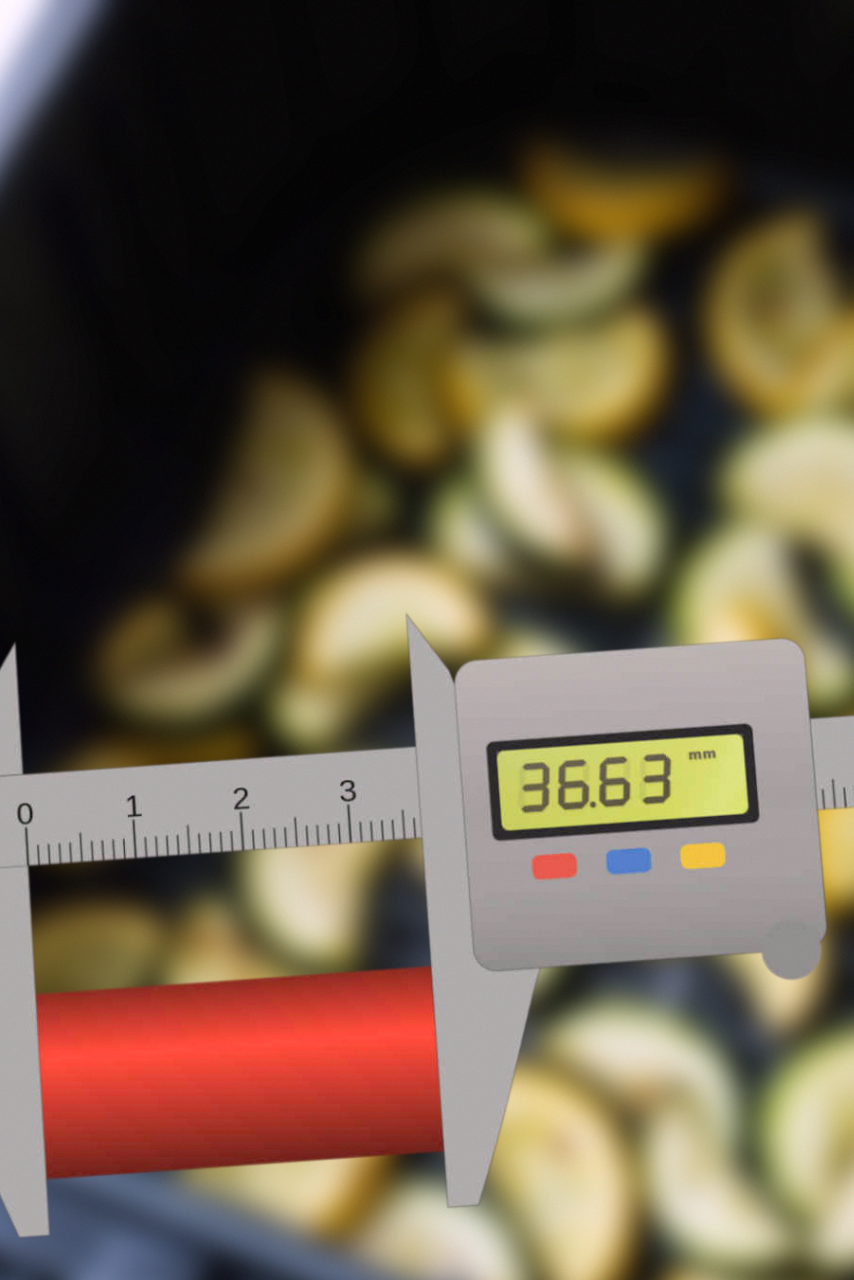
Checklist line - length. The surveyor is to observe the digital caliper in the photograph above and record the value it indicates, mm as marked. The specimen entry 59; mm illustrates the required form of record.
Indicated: 36.63; mm
